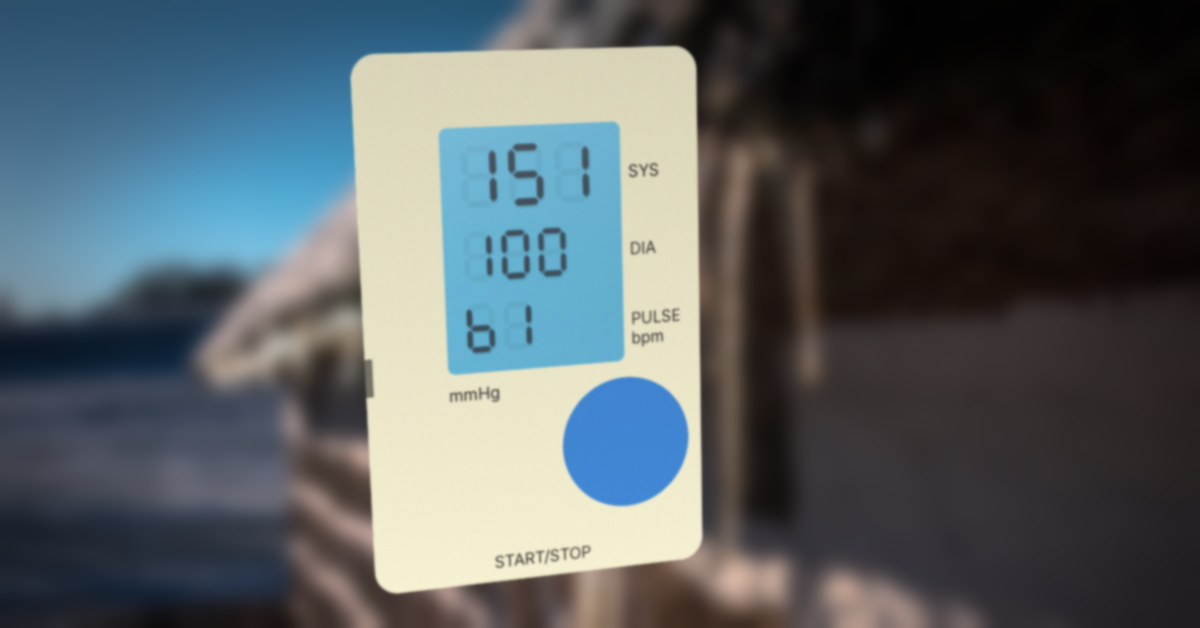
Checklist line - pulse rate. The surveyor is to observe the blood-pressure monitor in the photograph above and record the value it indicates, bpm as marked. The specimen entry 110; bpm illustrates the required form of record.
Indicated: 61; bpm
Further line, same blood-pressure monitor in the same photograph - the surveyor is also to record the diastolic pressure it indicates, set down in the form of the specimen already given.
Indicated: 100; mmHg
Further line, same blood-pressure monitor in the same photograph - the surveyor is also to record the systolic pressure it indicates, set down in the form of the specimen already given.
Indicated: 151; mmHg
